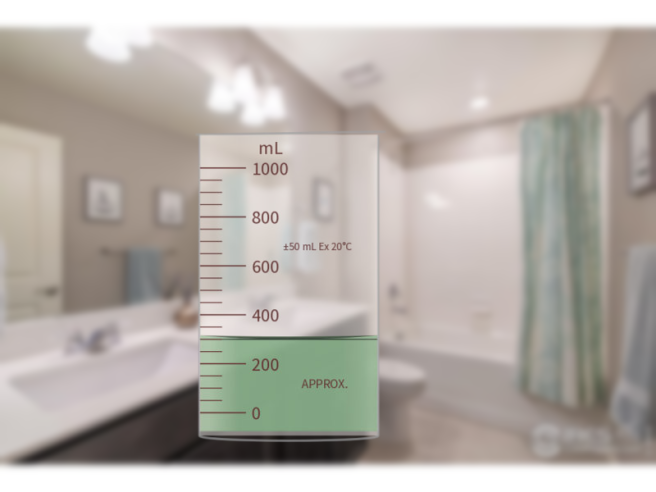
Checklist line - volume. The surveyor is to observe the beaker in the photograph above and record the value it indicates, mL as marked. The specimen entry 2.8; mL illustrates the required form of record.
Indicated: 300; mL
